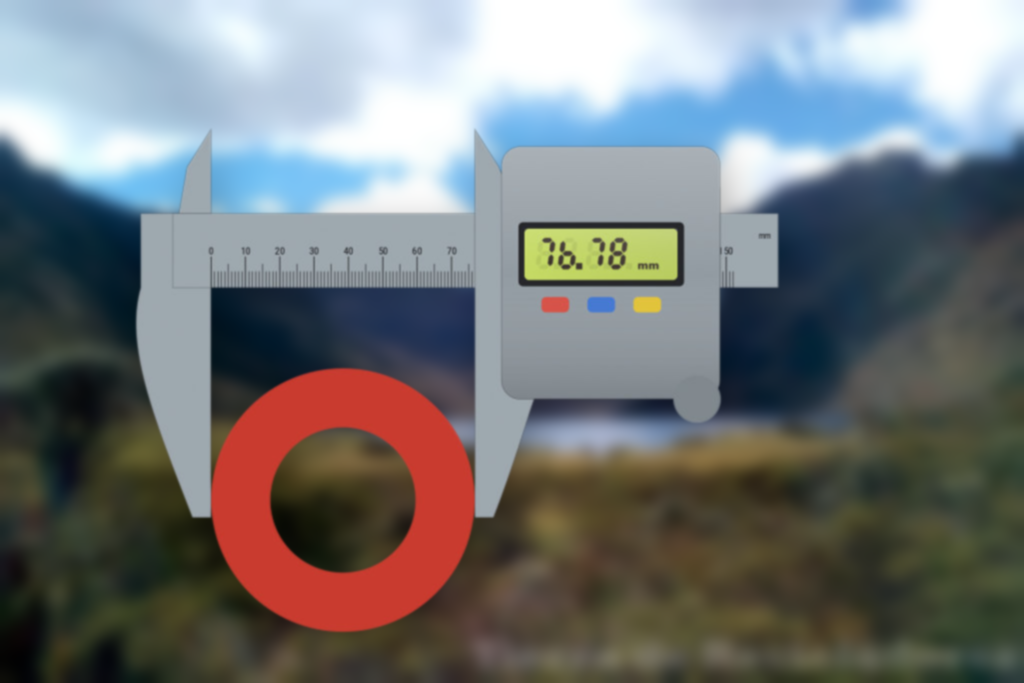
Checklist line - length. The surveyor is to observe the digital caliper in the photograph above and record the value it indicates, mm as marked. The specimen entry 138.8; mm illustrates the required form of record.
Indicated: 76.78; mm
